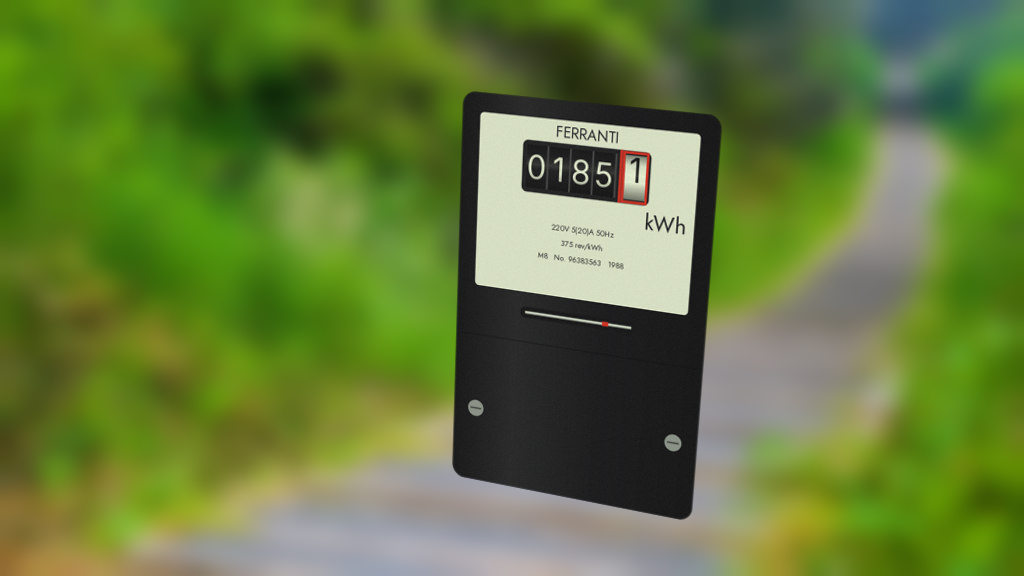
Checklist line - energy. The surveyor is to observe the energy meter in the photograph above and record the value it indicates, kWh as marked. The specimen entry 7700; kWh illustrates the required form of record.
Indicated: 185.1; kWh
